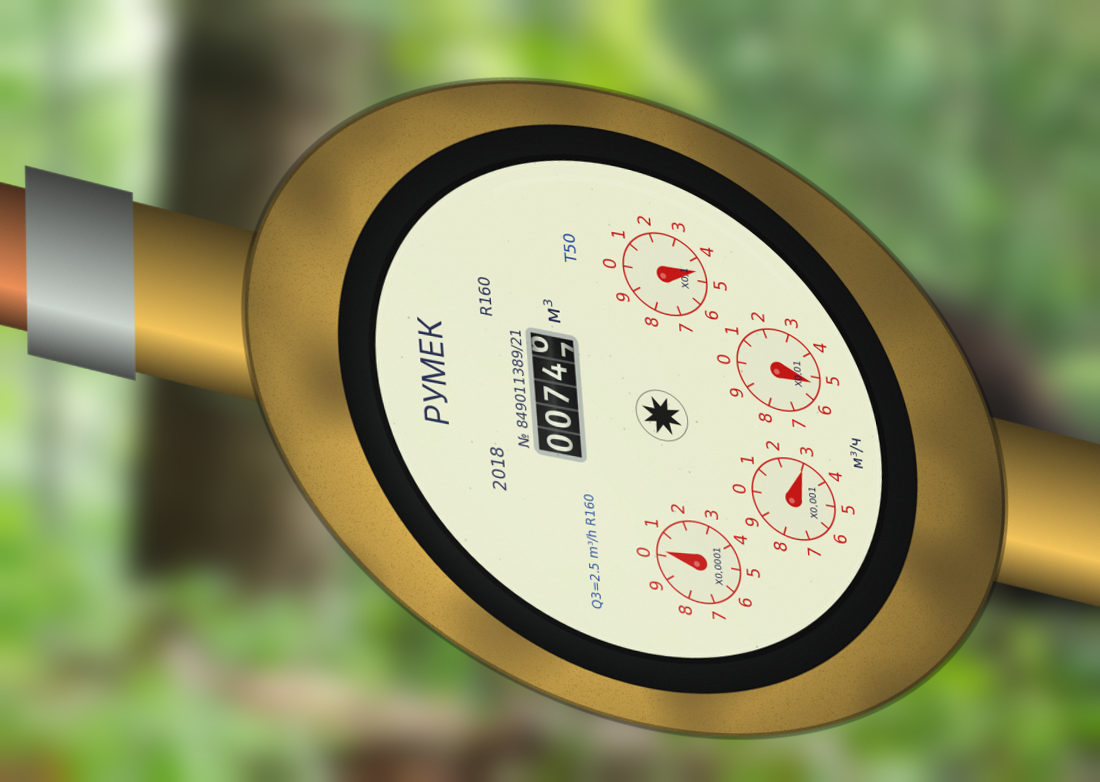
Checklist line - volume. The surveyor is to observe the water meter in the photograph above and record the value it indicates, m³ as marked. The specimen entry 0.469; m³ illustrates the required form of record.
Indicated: 746.4530; m³
